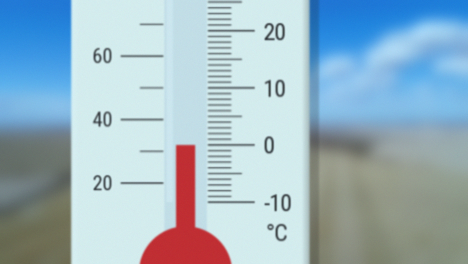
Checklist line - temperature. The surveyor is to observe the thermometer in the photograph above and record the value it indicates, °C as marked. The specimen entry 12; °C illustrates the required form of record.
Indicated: 0; °C
